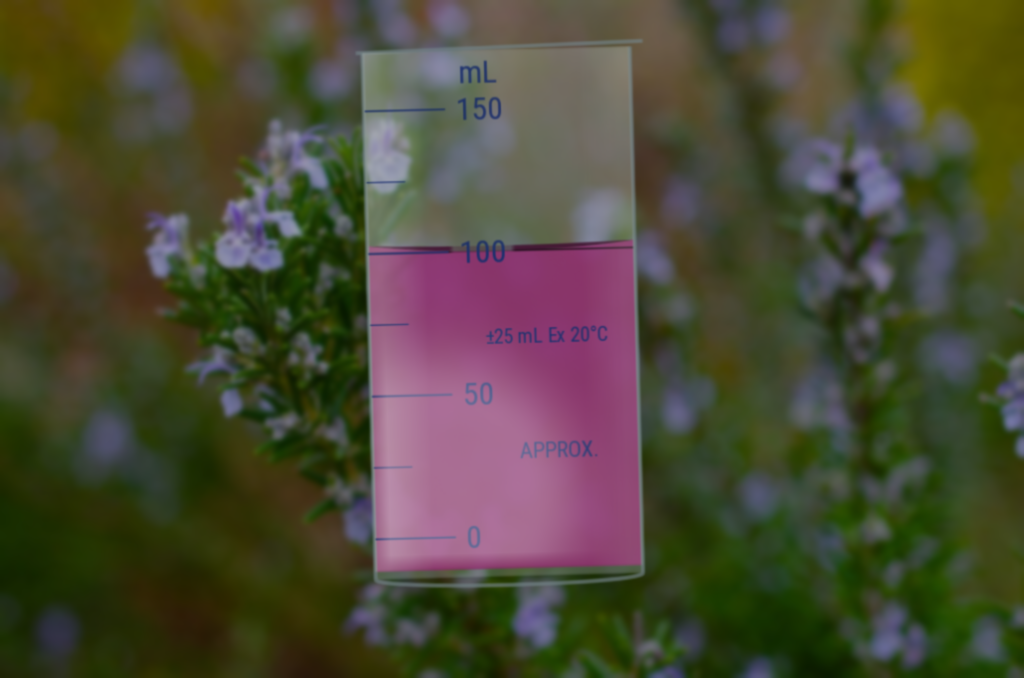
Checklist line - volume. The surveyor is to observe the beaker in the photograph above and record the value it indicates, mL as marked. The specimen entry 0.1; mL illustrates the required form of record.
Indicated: 100; mL
